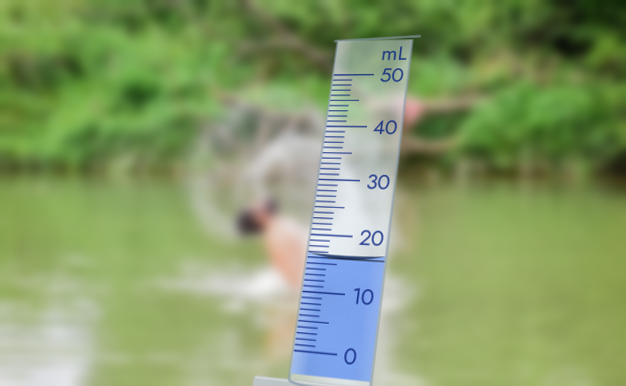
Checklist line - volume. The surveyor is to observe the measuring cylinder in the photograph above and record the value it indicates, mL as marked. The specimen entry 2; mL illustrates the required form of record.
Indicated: 16; mL
